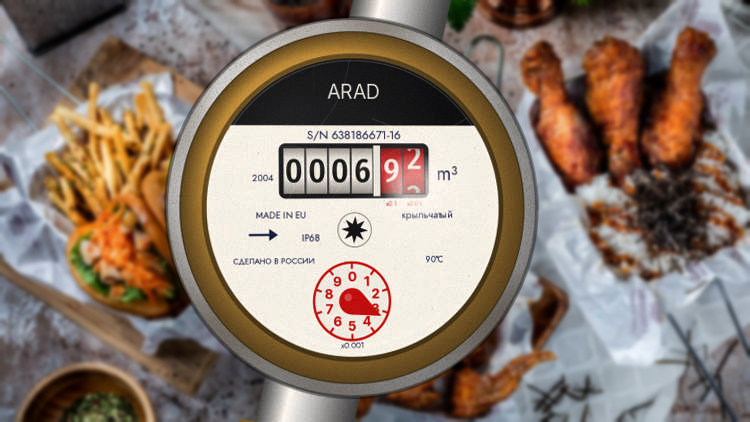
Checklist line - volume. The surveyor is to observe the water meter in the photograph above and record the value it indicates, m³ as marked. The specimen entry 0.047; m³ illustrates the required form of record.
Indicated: 6.923; m³
